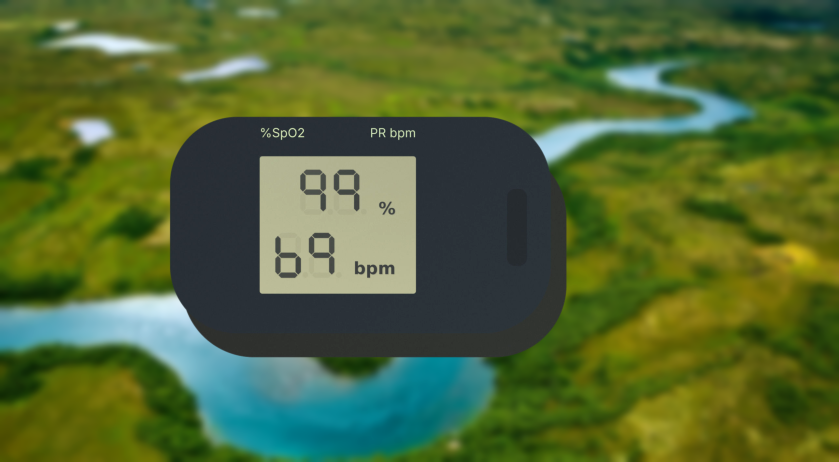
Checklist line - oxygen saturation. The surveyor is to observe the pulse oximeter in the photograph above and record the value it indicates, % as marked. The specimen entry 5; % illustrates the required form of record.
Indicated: 99; %
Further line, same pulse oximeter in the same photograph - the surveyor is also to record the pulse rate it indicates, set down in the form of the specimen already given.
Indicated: 69; bpm
